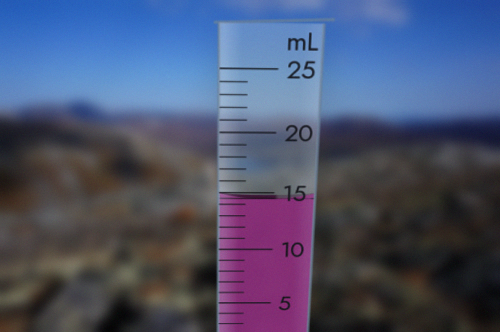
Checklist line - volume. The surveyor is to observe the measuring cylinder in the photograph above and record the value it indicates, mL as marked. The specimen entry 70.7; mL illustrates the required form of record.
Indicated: 14.5; mL
